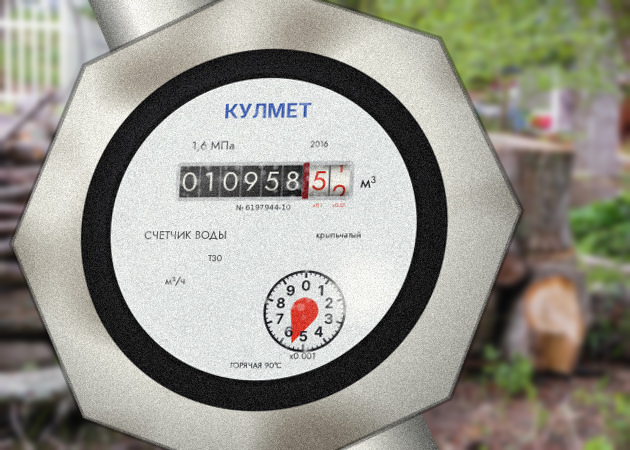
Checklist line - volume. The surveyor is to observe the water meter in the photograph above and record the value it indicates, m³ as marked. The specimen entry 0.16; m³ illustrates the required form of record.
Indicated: 10958.515; m³
